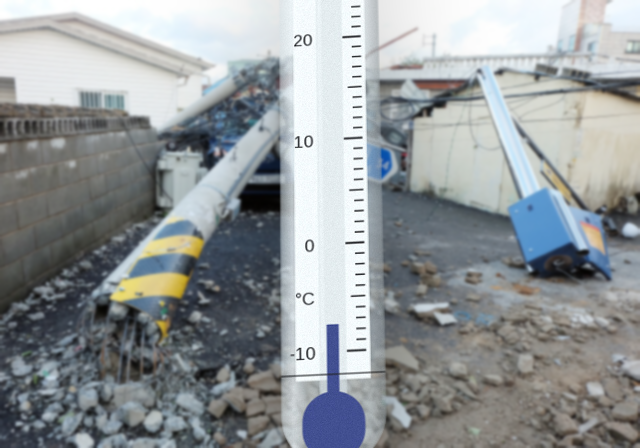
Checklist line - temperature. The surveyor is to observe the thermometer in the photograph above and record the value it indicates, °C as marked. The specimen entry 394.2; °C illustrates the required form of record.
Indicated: -7.5; °C
